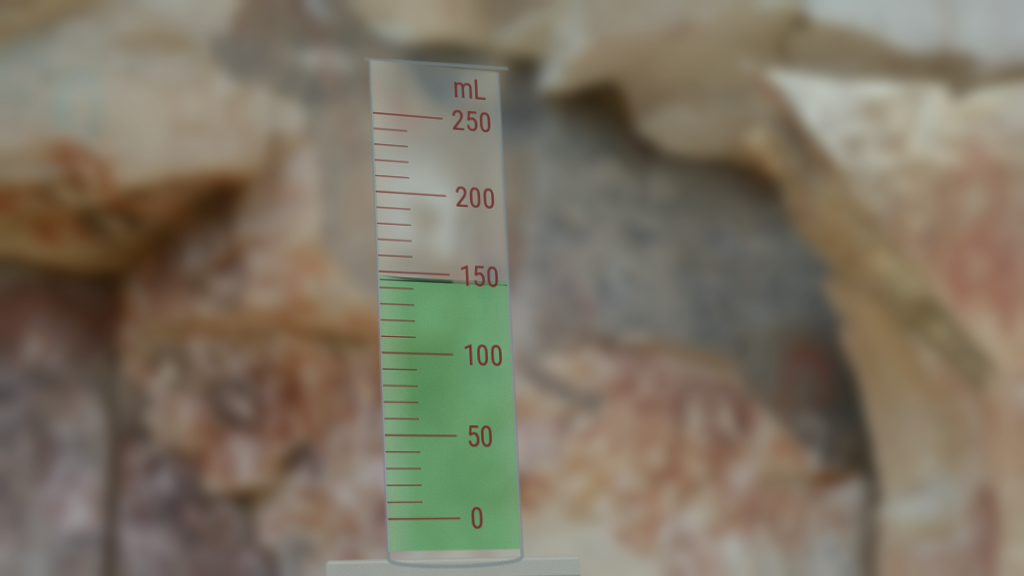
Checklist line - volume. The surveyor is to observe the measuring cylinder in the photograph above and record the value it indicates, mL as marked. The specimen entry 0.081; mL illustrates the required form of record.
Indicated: 145; mL
